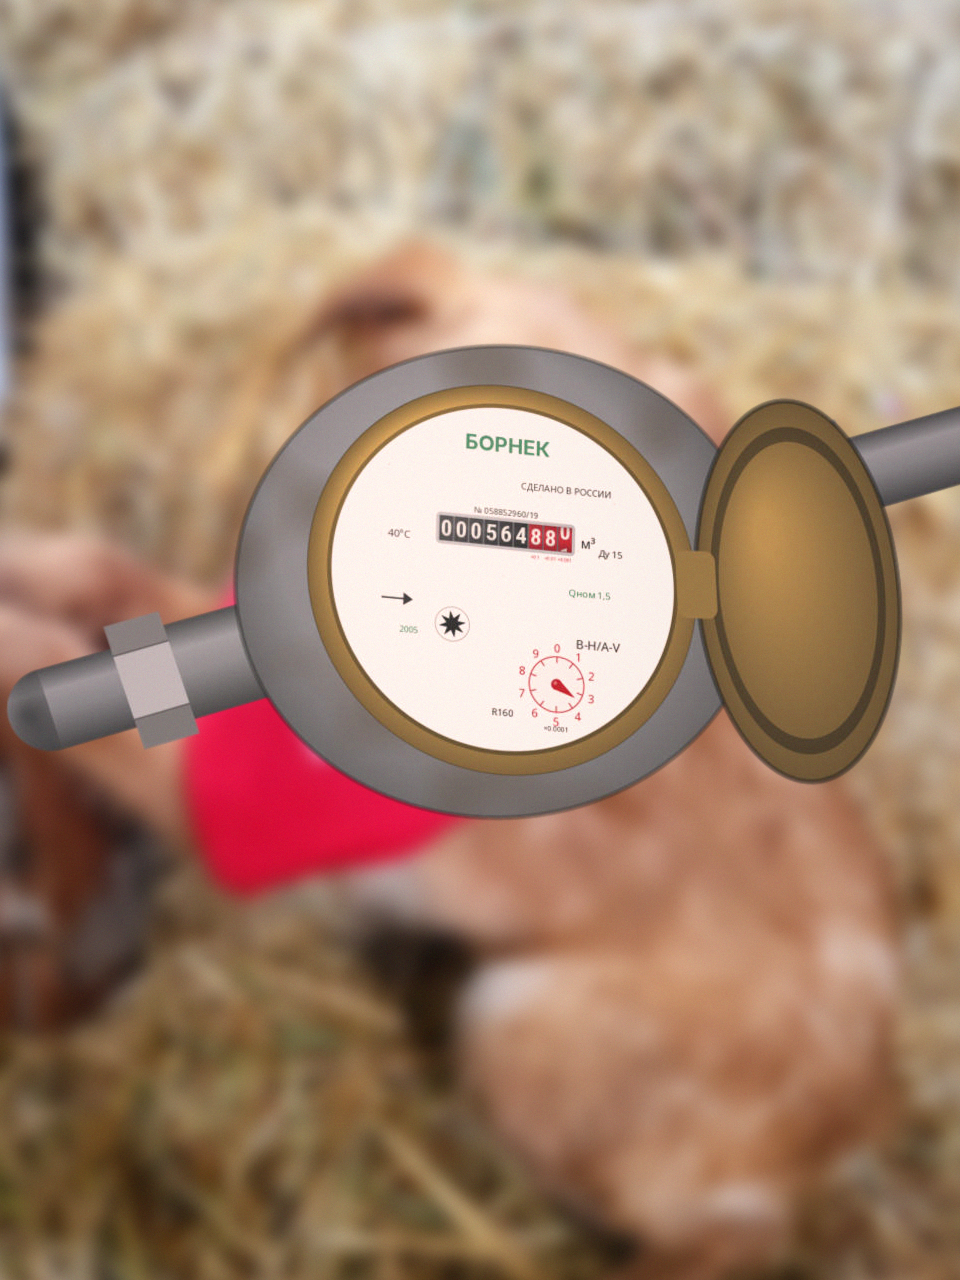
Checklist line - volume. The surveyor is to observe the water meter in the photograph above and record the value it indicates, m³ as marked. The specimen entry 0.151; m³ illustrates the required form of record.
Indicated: 564.8803; m³
